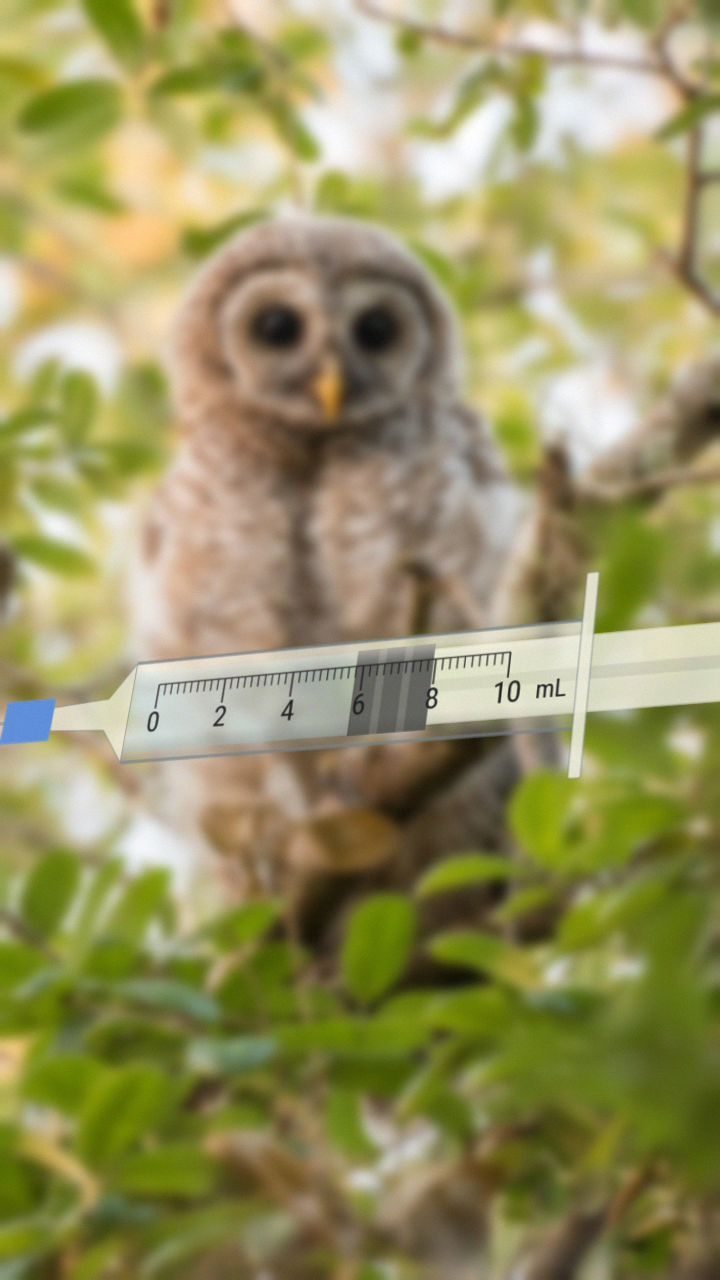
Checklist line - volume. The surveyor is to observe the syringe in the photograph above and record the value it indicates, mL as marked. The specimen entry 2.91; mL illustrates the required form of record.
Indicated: 5.8; mL
